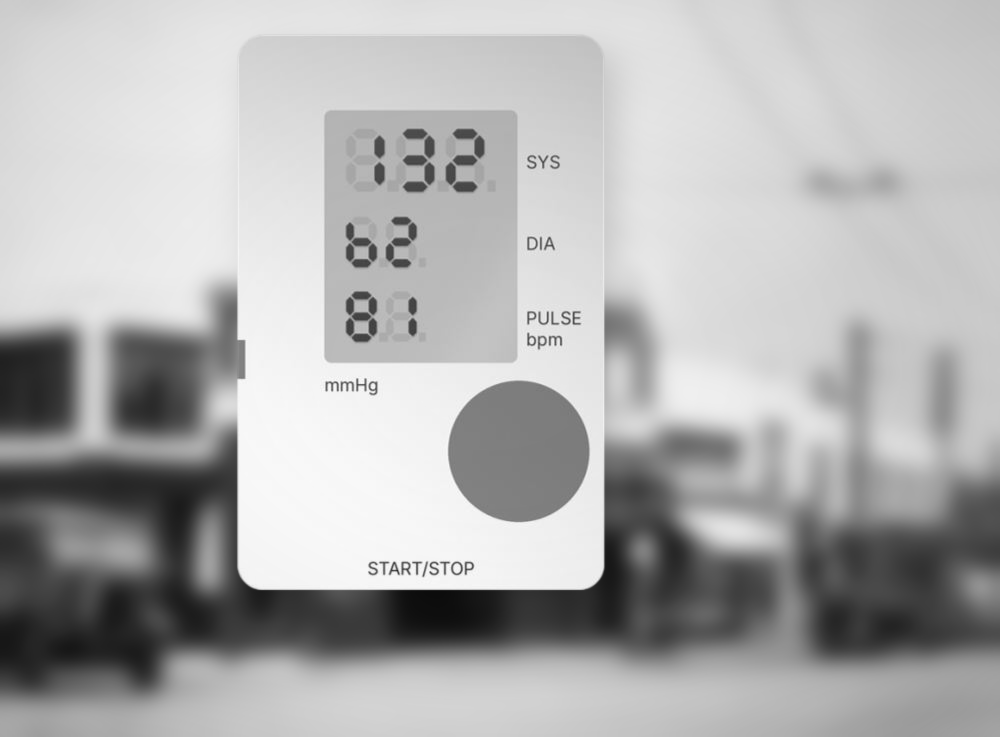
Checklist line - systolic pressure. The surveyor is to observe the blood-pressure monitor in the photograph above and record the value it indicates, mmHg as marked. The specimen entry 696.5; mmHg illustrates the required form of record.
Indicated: 132; mmHg
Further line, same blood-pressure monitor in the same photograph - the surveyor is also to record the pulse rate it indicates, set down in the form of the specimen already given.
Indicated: 81; bpm
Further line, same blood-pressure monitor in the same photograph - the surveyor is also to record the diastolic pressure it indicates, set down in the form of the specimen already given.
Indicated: 62; mmHg
